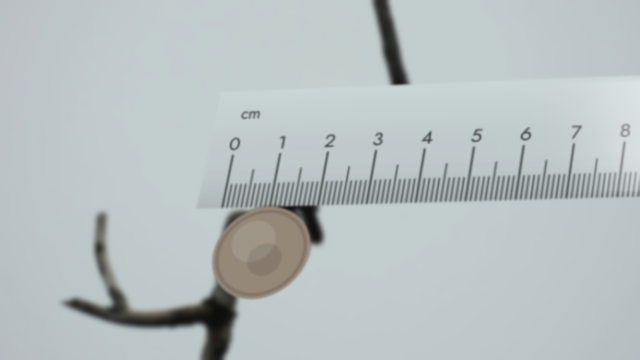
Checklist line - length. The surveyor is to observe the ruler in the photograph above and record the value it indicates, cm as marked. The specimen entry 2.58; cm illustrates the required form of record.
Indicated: 2; cm
